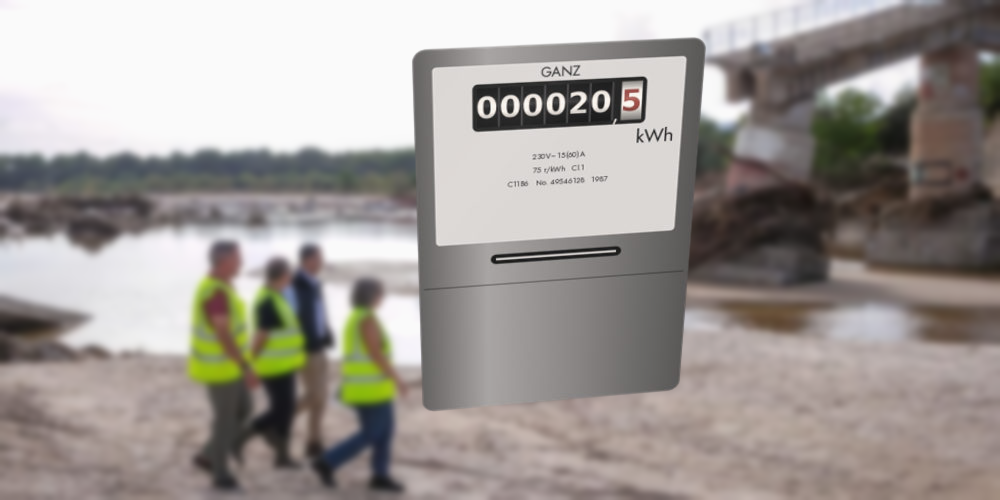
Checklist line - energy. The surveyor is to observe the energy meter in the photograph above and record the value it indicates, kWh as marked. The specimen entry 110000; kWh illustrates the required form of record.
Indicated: 20.5; kWh
